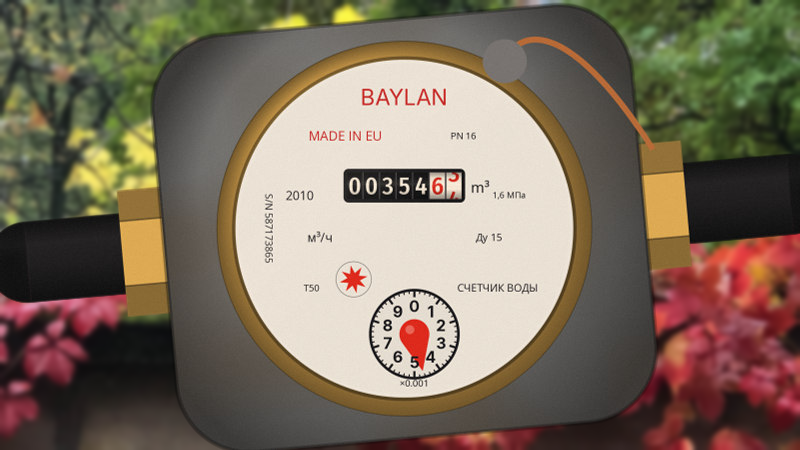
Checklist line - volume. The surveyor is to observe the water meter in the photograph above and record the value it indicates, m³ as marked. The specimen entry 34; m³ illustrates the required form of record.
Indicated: 354.634; m³
